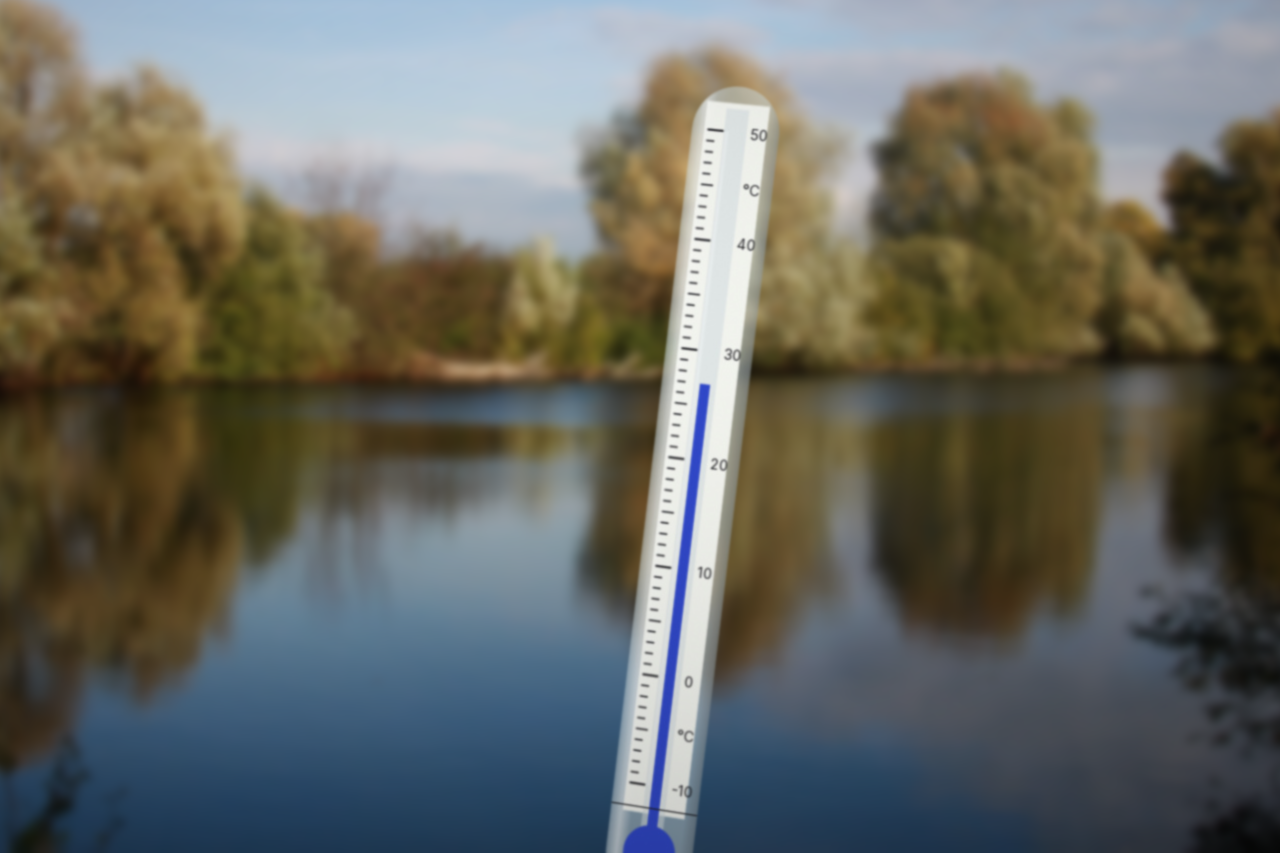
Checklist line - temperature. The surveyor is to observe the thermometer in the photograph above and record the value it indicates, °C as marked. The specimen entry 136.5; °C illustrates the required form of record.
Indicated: 27; °C
